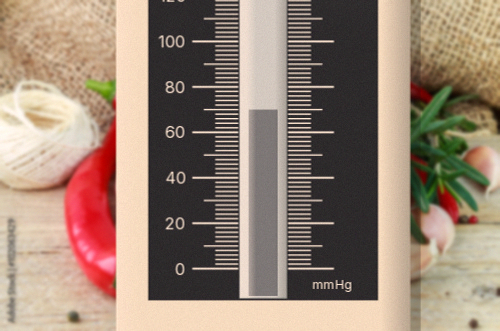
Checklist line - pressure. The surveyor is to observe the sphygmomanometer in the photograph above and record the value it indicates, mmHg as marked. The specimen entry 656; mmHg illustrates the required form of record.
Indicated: 70; mmHg
